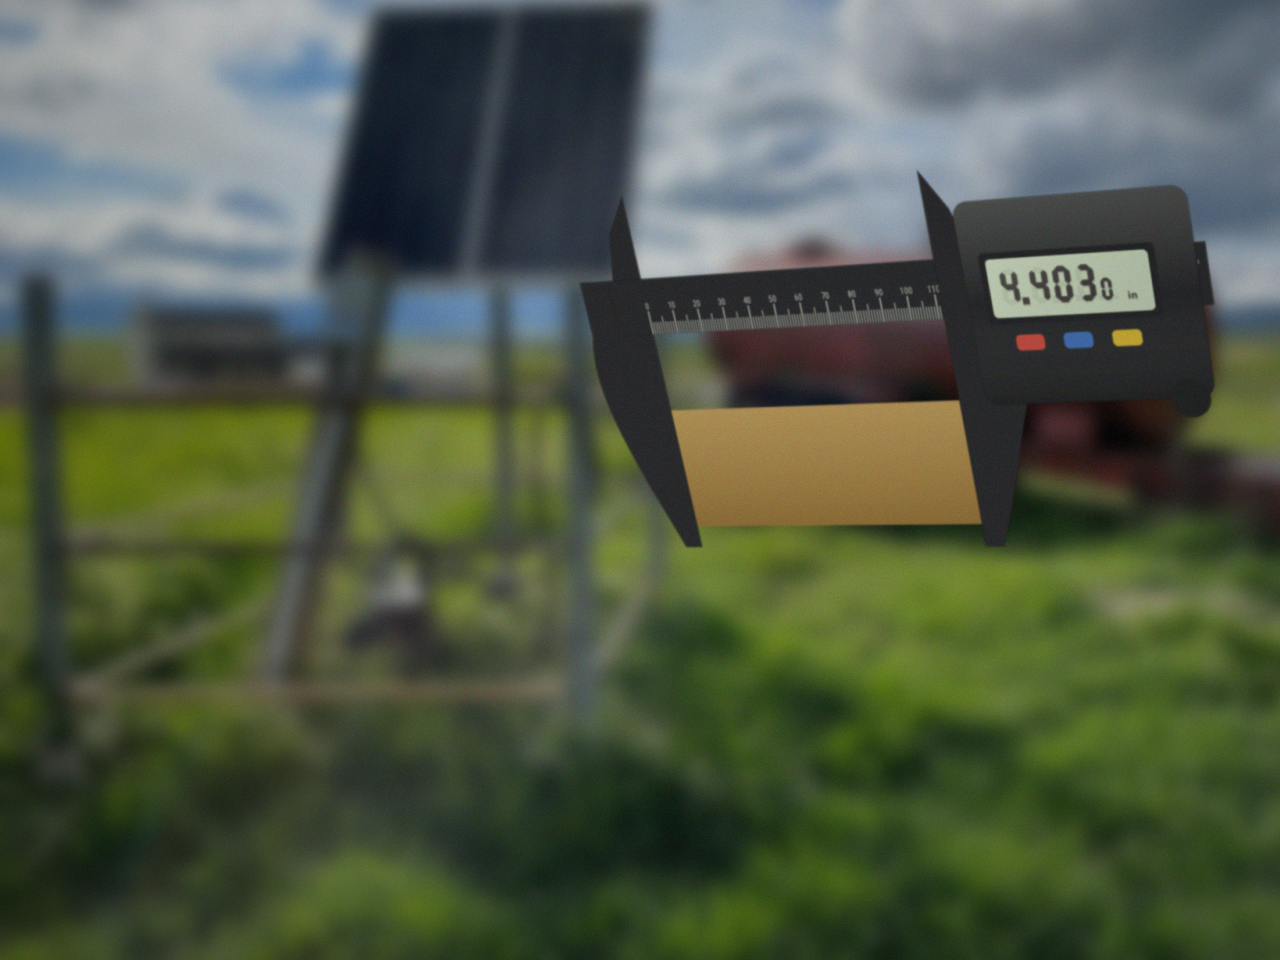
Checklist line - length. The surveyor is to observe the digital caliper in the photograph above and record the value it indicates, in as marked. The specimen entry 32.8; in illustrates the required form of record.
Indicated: 4.4030; in
